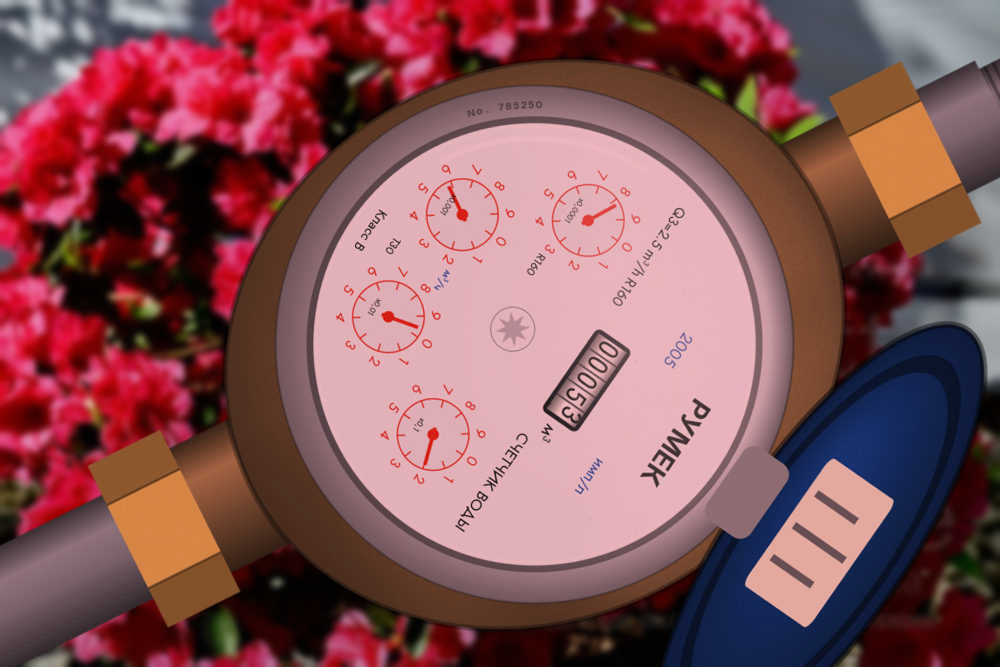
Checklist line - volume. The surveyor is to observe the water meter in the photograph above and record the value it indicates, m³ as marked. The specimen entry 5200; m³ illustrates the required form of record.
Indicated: 53.1958; m³
